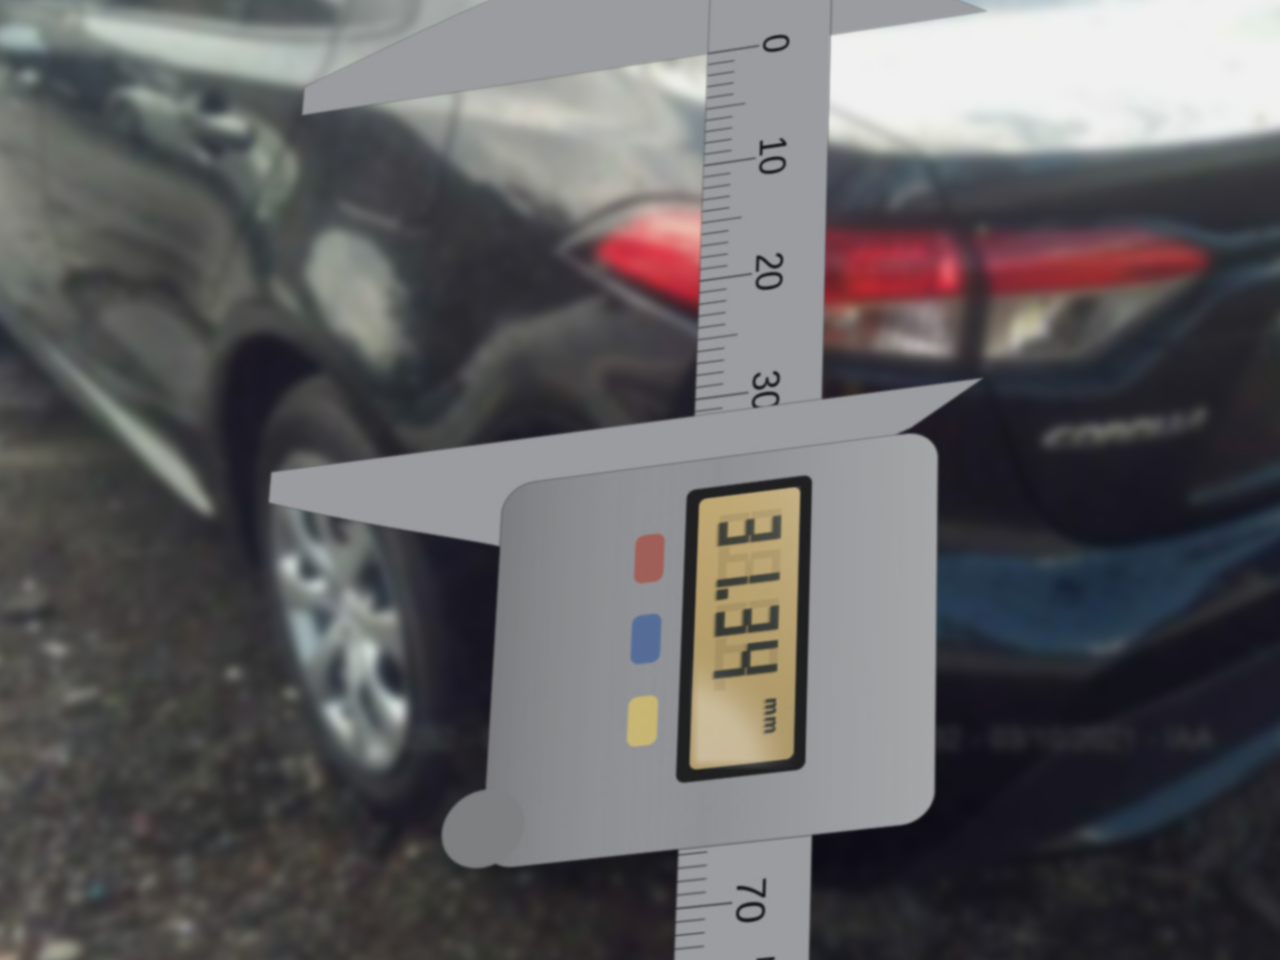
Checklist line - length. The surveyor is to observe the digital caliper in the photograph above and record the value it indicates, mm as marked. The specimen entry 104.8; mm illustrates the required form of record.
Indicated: 31.34; mm
